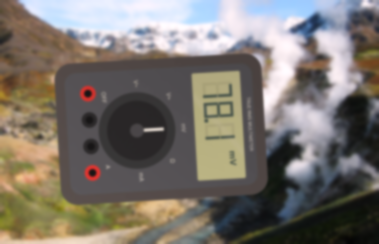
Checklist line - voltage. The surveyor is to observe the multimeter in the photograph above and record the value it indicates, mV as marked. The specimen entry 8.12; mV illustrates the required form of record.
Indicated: 78.1; mV
